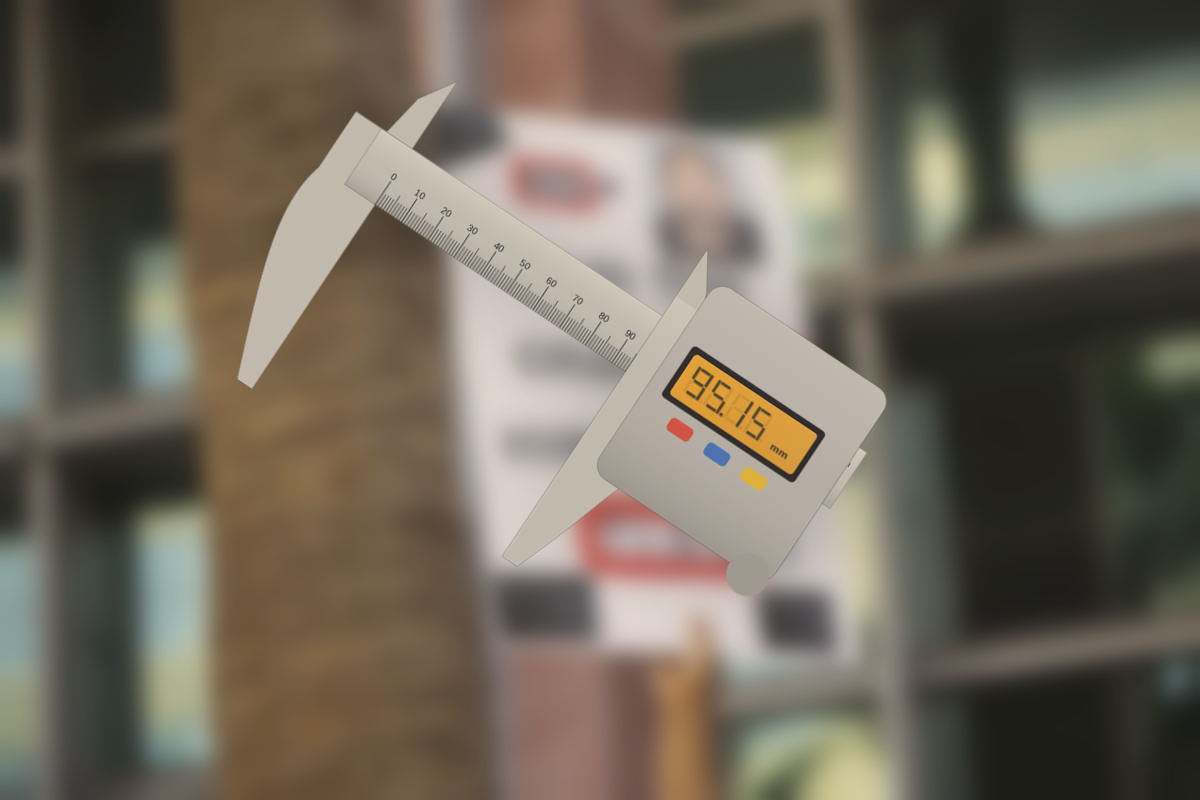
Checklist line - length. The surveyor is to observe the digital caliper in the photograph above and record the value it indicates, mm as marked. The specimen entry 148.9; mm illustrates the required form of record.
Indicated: 95.15; mm
